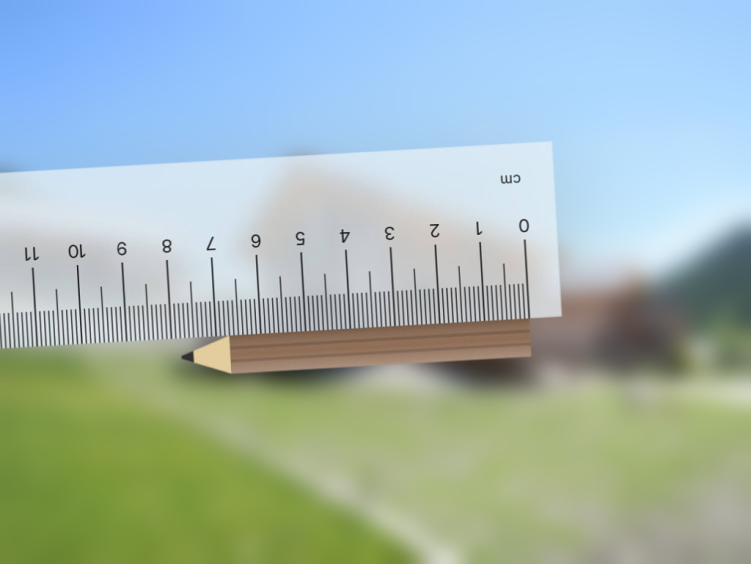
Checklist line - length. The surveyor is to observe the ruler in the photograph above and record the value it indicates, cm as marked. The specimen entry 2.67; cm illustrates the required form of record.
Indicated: 7.8; cm
